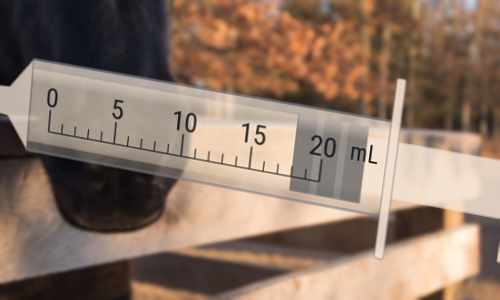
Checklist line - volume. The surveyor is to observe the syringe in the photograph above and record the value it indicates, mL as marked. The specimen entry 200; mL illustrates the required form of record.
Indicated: 18; mL
